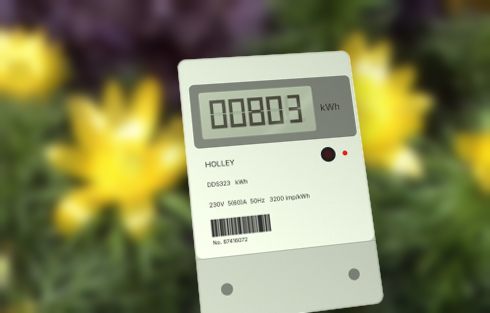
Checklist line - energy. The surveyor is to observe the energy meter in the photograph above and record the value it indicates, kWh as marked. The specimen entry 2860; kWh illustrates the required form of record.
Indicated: 803; kWh
